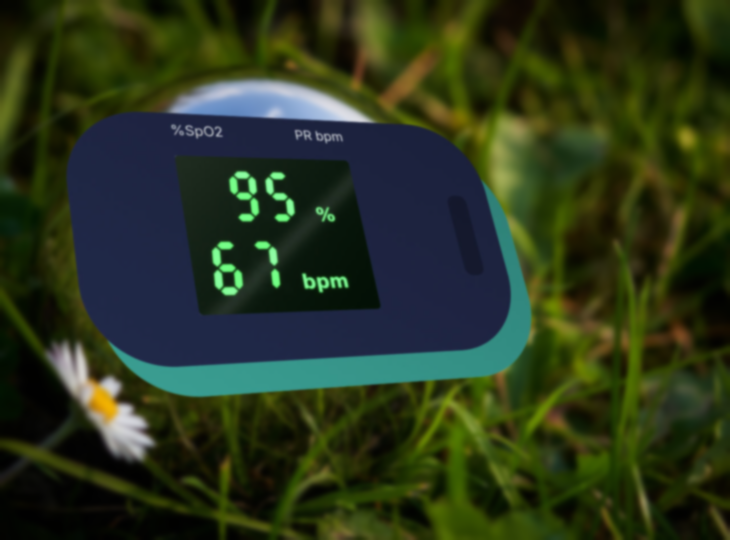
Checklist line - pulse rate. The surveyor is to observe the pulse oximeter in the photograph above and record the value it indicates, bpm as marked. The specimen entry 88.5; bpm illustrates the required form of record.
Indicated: 67; bpm
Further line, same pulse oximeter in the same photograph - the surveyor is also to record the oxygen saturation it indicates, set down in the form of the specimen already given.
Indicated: 95; %
